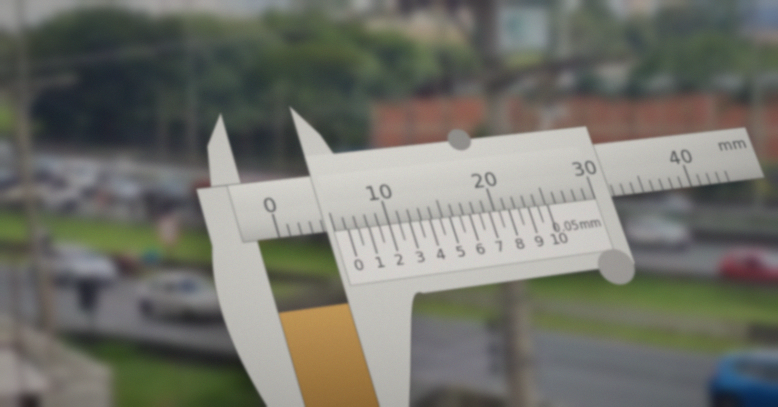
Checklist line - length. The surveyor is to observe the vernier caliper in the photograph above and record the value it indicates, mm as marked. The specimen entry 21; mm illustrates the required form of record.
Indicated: 6.2; mm
